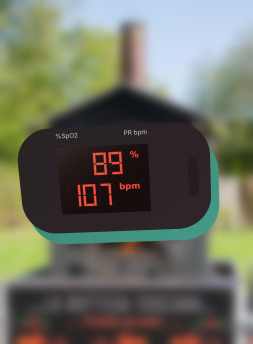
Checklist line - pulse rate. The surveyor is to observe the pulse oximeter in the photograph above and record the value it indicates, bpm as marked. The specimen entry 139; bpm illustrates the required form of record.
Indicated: 107; bpm
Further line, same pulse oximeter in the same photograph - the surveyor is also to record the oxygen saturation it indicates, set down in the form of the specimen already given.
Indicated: 89; %
